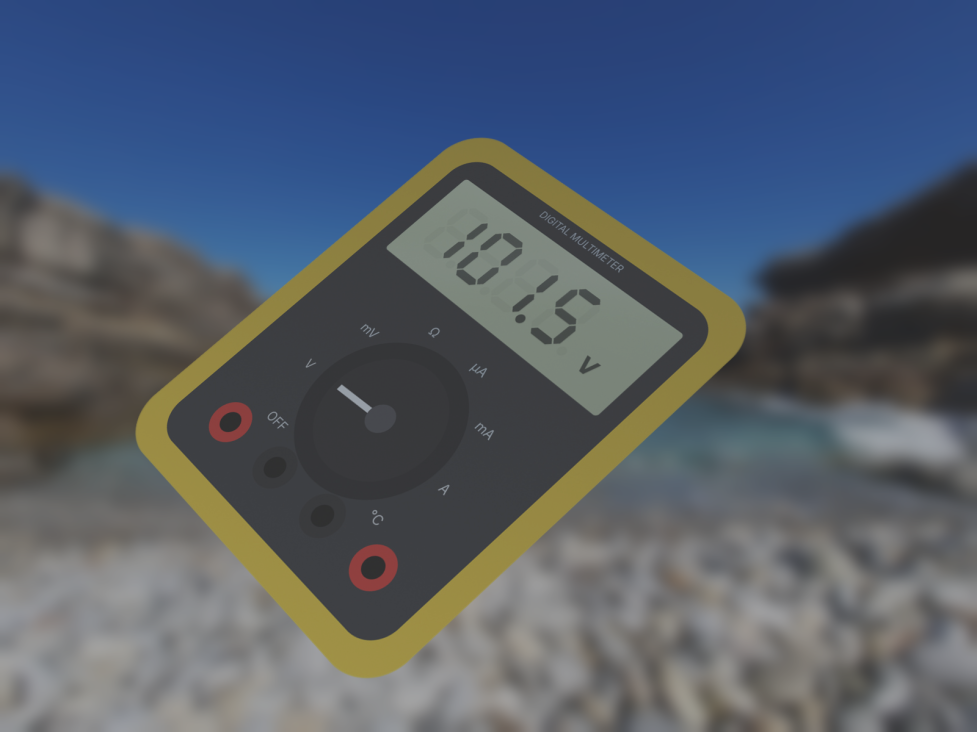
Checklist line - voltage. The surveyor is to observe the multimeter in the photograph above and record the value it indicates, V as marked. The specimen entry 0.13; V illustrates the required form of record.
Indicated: 101.5; V
